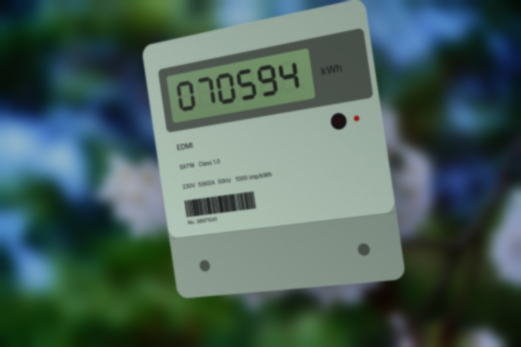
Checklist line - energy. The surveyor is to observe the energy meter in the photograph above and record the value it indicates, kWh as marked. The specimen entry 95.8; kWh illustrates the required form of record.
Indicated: 70594; kWh
